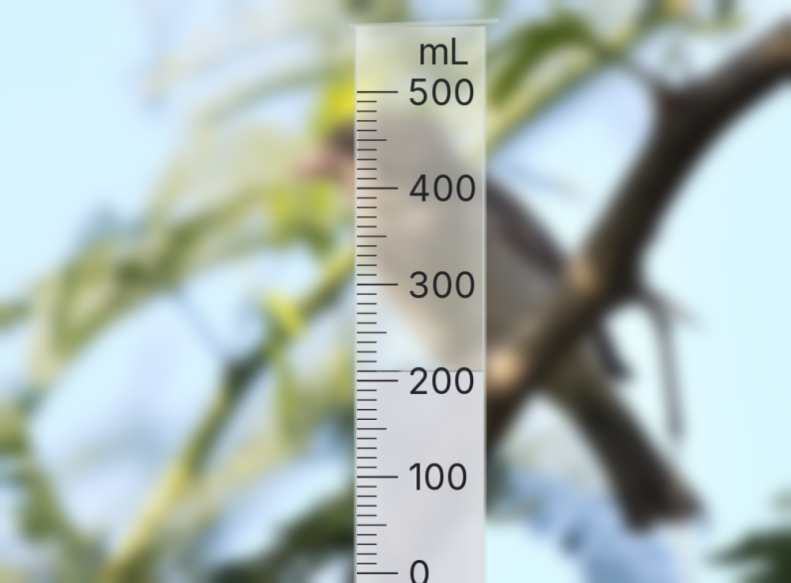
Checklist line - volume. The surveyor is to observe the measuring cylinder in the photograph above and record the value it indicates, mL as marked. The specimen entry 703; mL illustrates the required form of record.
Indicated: 210; mL
